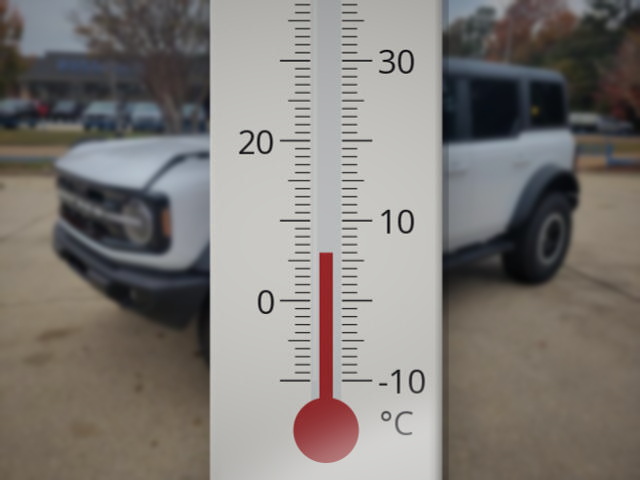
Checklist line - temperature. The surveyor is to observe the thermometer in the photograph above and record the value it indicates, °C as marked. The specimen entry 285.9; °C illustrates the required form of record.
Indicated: 6; °C
